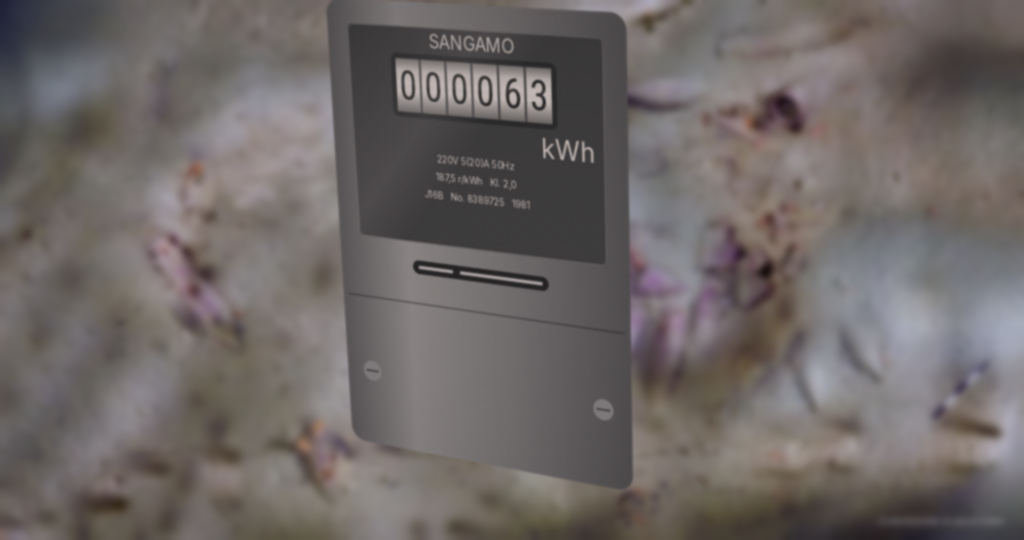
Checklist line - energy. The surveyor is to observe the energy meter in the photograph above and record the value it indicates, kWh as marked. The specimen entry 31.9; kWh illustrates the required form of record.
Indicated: 63; kWh
